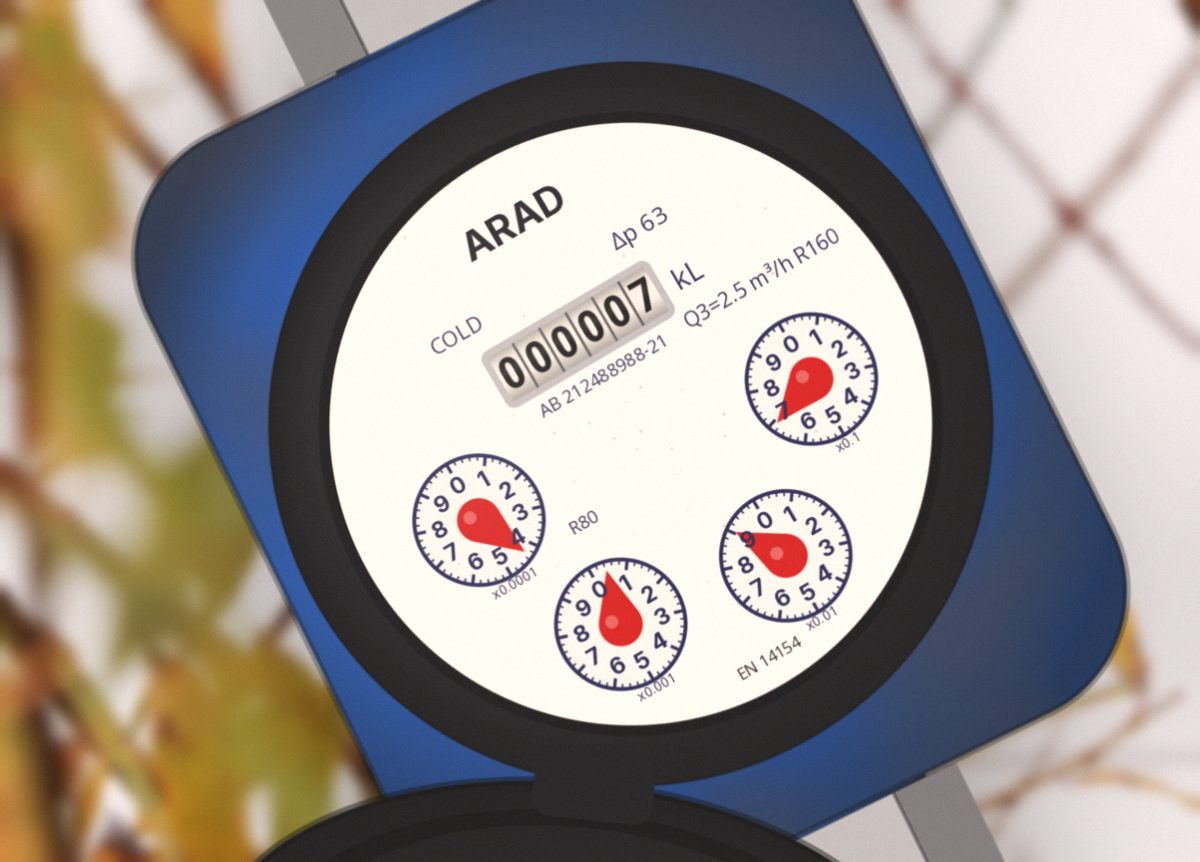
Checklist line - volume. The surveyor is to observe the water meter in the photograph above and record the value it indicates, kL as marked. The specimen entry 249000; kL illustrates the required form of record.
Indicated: 7.6904; kL
